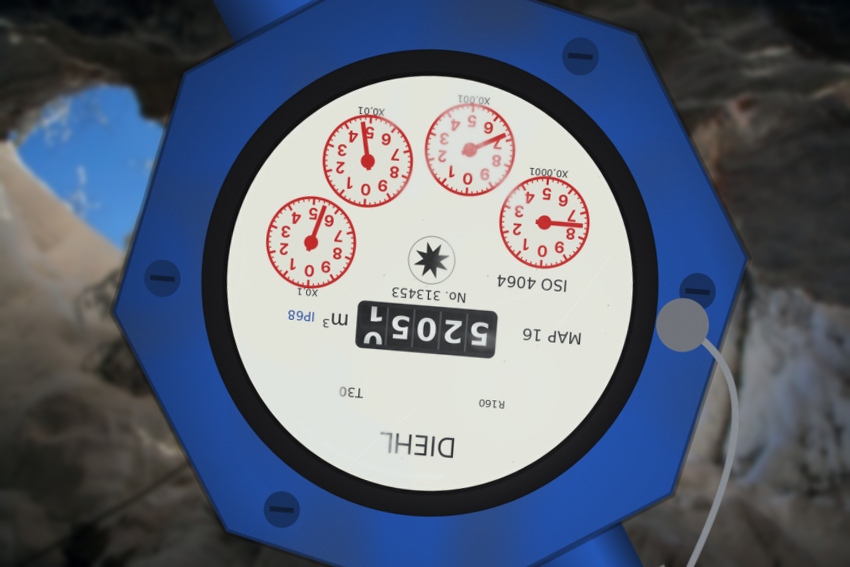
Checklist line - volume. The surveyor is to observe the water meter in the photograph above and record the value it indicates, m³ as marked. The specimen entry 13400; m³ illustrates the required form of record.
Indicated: 52050.5467; m³
